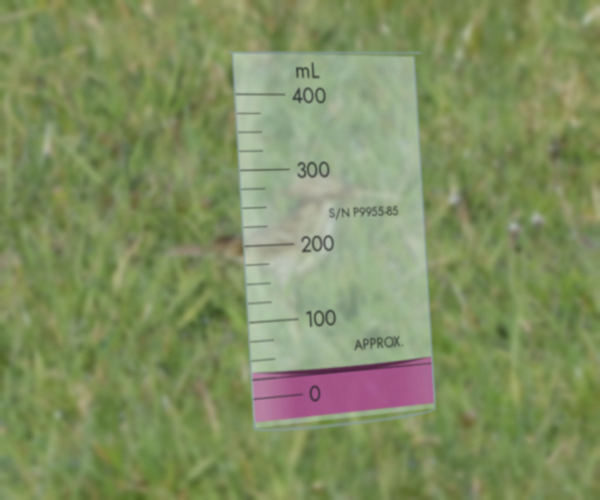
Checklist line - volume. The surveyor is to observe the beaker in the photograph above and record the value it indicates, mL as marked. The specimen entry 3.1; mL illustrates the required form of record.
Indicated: 25; mL
